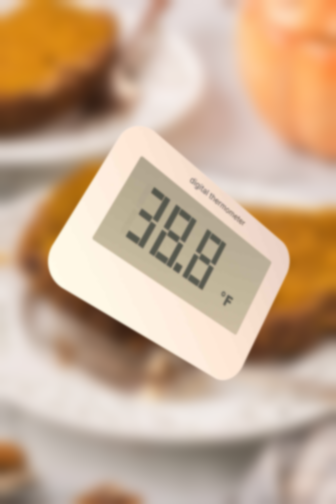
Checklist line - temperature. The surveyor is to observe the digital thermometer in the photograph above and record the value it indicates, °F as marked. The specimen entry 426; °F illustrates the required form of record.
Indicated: 38.8; °F
